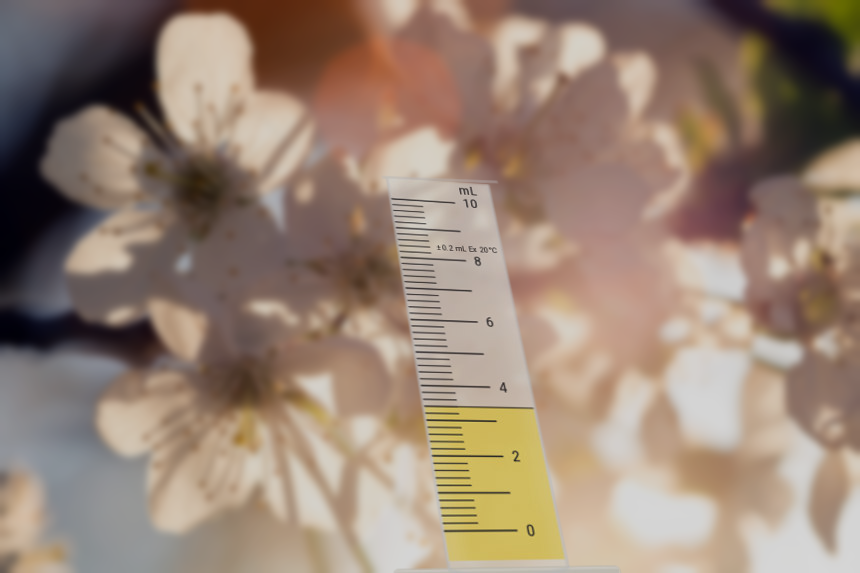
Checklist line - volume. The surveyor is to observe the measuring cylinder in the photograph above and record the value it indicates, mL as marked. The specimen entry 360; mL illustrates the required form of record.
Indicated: 3.4; mL
